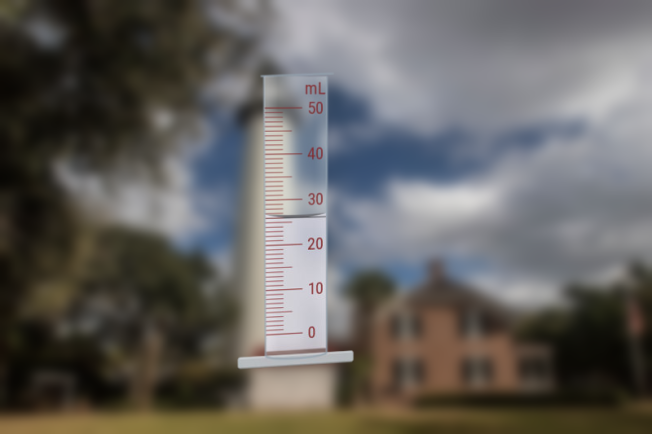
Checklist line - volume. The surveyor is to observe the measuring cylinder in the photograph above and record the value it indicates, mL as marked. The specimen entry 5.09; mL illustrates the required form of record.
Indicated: 26; mL
